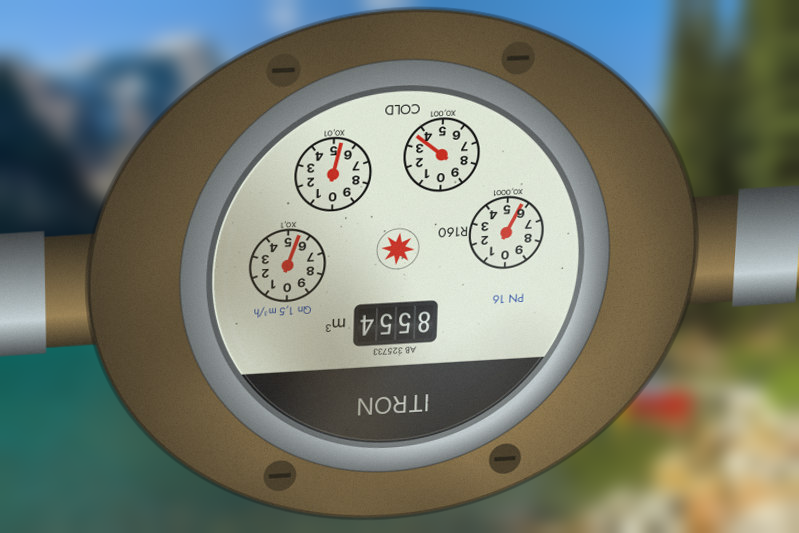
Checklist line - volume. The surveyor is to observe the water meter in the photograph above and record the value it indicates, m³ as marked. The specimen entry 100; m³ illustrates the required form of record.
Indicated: 8554.5535; m³
